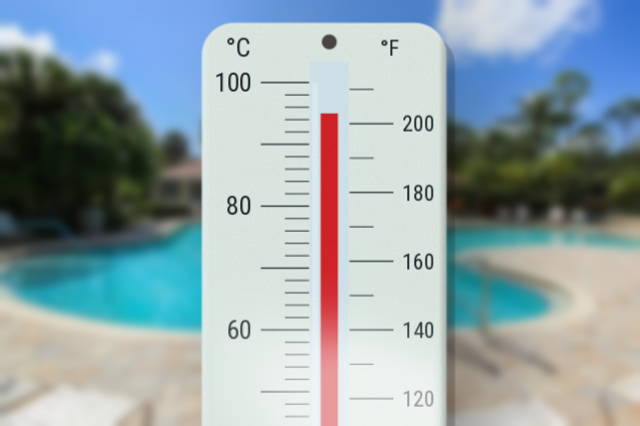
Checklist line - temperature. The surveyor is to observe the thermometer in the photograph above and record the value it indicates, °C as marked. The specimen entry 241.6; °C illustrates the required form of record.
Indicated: 95; °C
